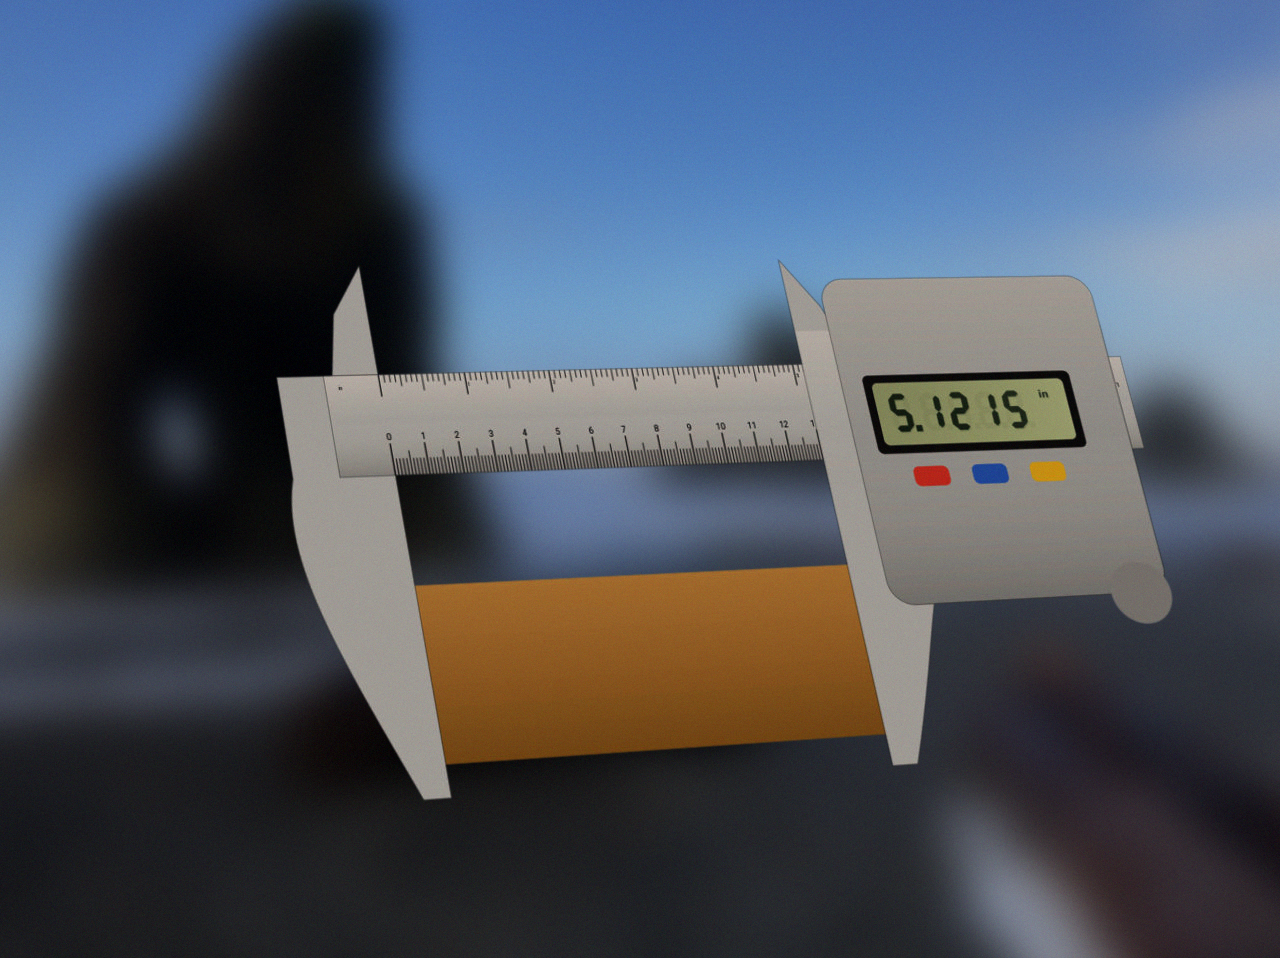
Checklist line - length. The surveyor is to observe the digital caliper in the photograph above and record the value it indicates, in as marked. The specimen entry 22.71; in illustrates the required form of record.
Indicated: 5.1215; in
